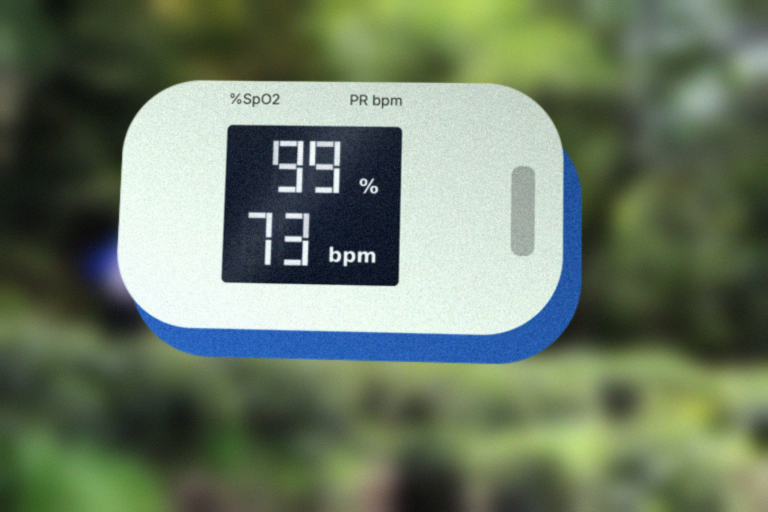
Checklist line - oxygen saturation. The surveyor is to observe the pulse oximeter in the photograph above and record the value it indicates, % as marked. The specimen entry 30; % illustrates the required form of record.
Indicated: 99; %
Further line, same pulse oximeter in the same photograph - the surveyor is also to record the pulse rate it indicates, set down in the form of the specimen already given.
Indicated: 73; bpm
